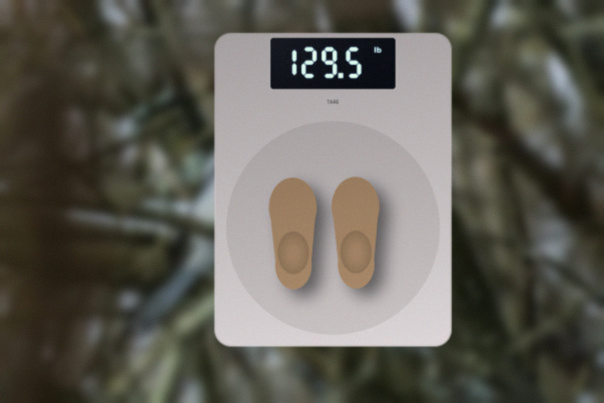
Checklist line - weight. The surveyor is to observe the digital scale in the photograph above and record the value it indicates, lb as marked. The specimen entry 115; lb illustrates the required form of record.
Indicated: 129.5; lb
